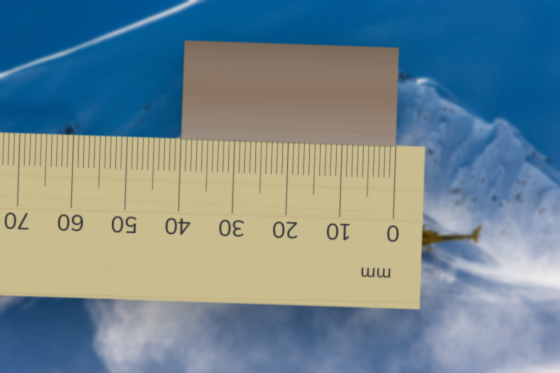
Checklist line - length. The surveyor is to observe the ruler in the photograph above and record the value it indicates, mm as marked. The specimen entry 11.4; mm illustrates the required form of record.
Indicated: 40; mm
